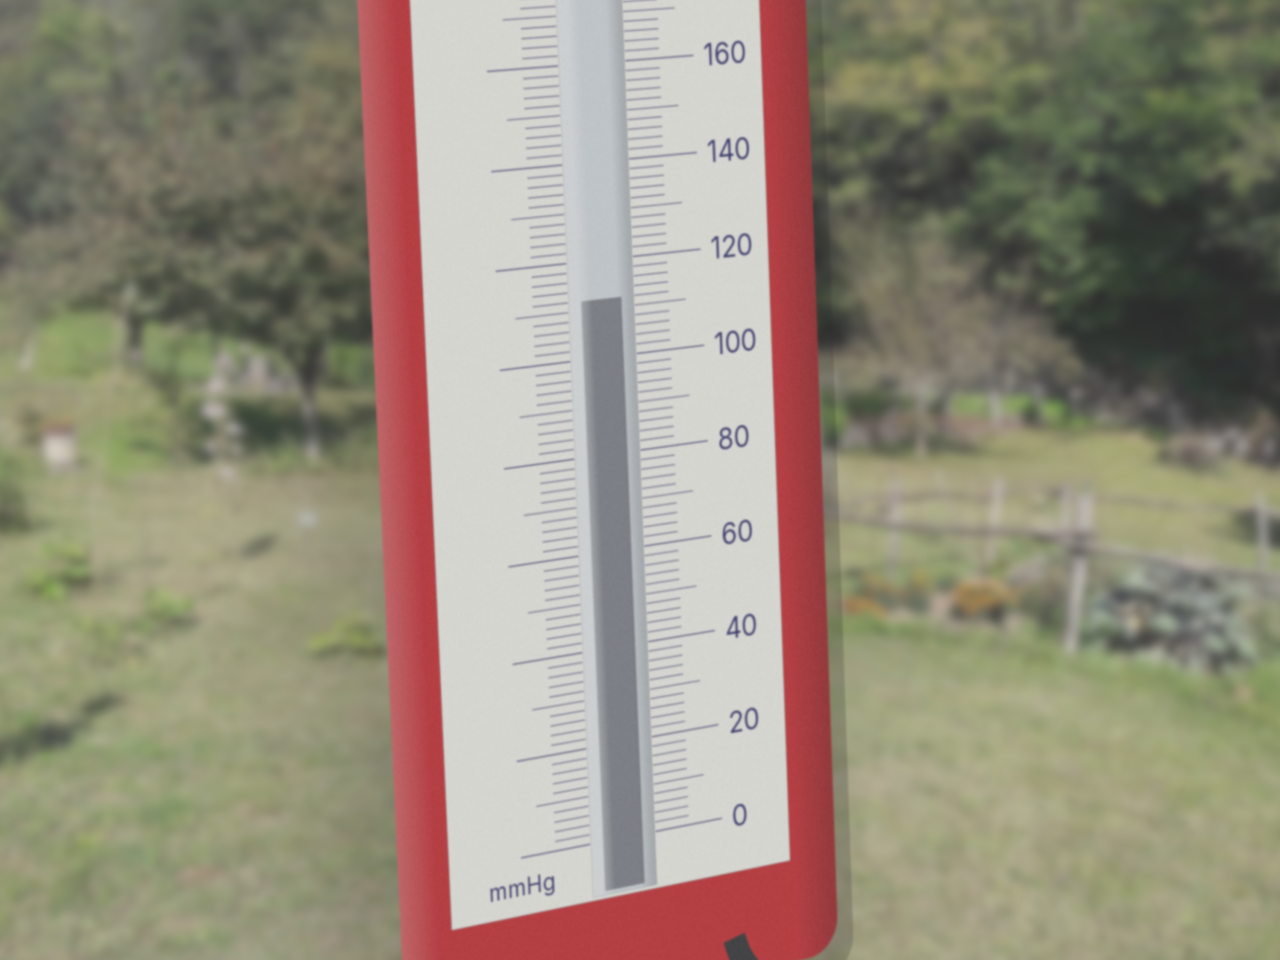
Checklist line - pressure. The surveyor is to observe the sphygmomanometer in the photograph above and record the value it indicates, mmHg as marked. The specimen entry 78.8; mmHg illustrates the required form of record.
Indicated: 112; mmHg
